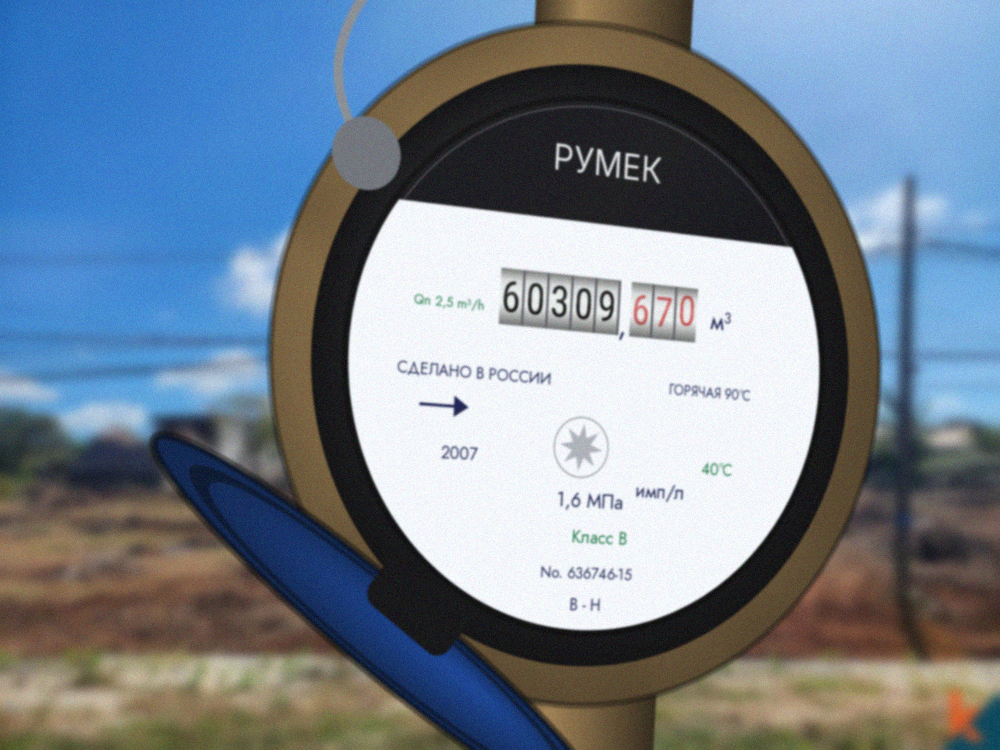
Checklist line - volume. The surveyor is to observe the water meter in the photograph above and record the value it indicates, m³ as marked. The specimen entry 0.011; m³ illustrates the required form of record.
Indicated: 60309.670; m³
